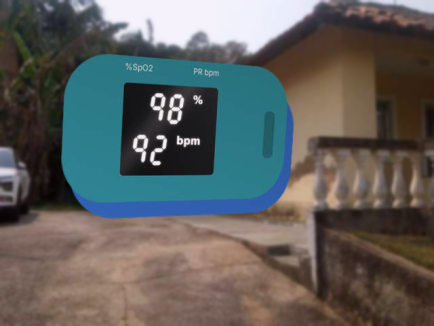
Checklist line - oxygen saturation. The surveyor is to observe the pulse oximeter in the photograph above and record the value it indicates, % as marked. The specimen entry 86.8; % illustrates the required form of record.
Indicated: 98; %
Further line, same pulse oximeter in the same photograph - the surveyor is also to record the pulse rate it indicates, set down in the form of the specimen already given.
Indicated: 92; bpm
